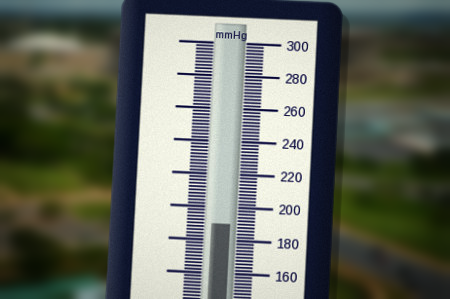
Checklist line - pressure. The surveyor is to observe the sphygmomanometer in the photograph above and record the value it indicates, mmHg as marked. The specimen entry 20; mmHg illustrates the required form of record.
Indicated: 190; mmHg
